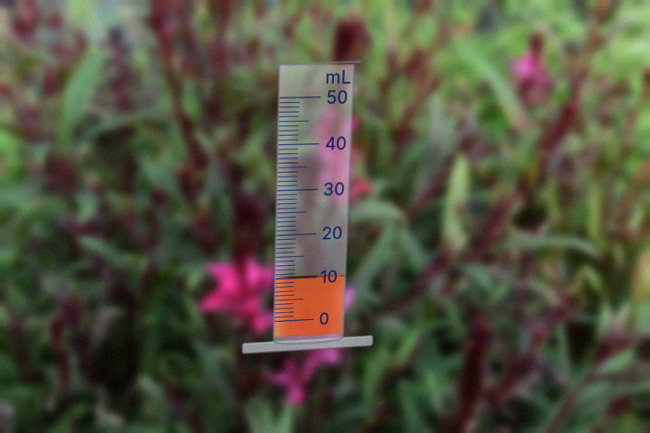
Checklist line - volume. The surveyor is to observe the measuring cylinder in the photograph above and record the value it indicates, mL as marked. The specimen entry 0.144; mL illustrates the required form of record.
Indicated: 10; mL
